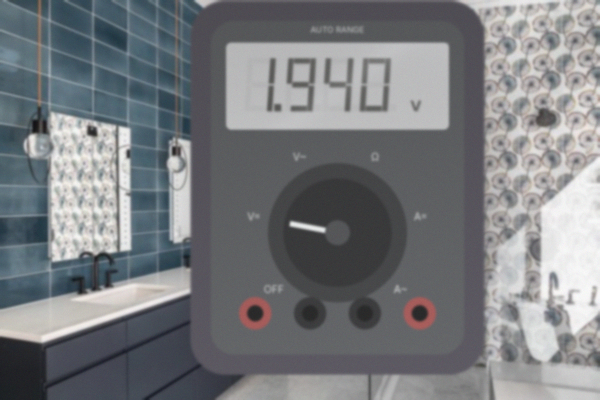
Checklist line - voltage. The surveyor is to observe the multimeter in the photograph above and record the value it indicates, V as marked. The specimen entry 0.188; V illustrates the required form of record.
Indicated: 1.940; V
